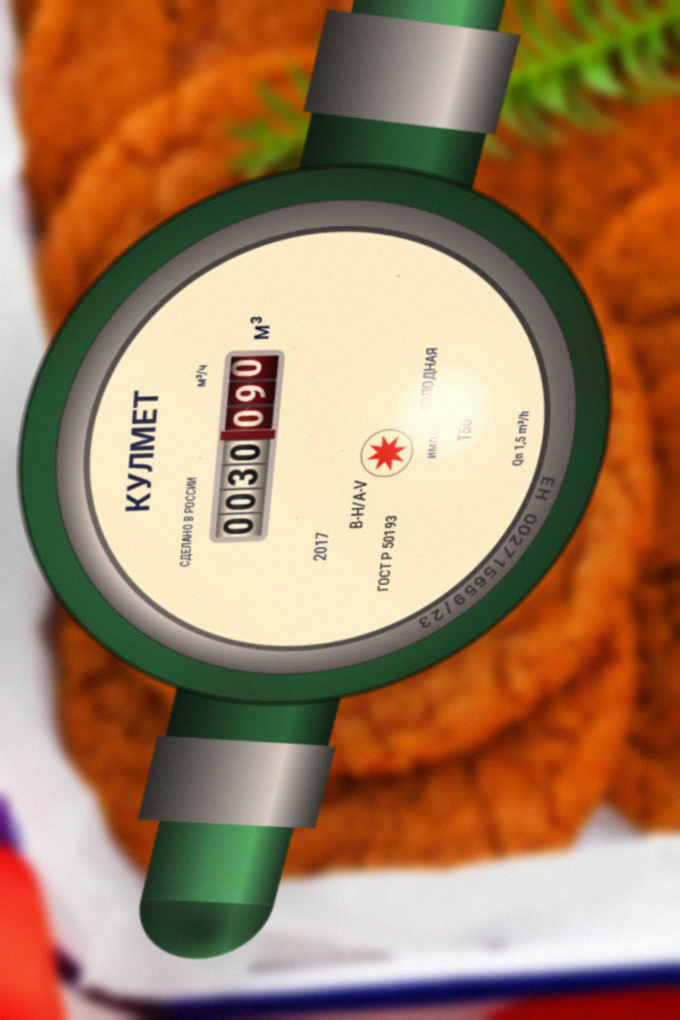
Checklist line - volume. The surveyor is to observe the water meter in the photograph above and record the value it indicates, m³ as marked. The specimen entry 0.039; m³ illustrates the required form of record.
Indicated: 30.090; m³
